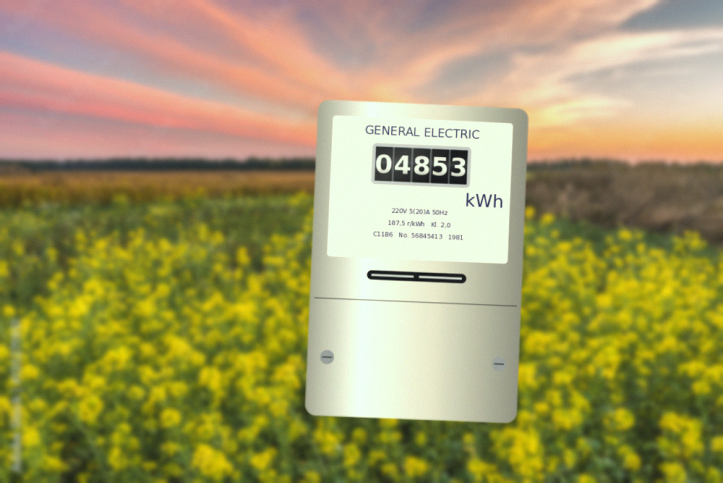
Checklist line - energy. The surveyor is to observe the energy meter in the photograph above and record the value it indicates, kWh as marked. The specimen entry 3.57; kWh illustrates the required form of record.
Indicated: 4853; kWh
